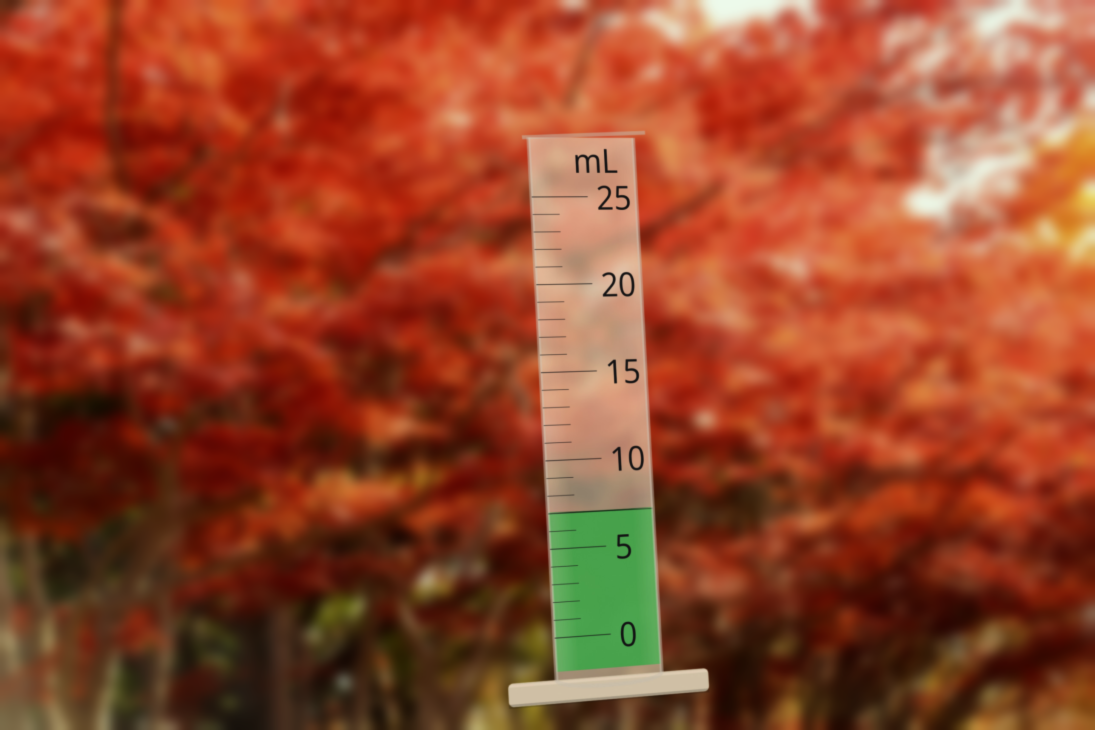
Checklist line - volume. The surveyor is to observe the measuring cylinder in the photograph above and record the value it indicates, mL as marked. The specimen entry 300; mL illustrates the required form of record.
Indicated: 7; mL
